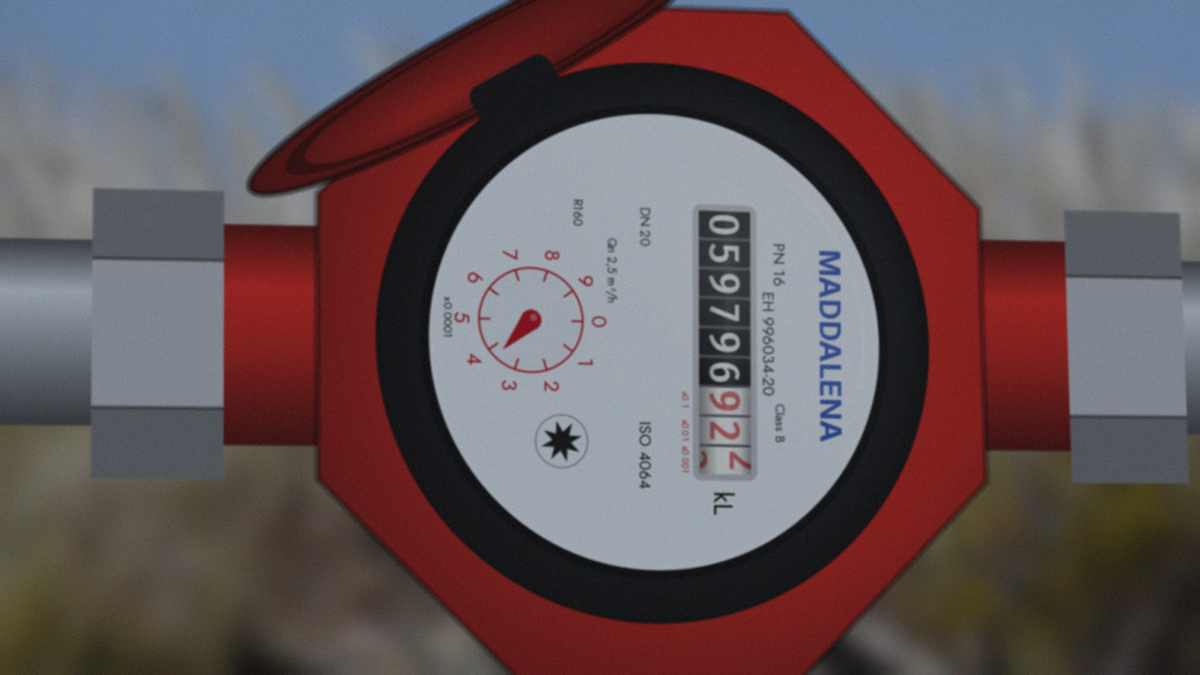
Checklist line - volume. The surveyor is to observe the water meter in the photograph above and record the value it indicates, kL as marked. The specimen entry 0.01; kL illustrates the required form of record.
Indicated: 59796.9223; kL
